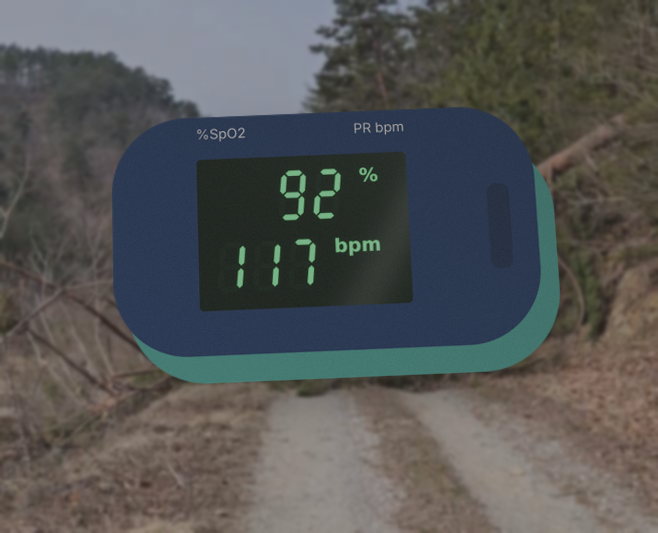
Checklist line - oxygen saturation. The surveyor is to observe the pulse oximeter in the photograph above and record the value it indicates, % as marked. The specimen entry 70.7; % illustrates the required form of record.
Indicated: 92; %
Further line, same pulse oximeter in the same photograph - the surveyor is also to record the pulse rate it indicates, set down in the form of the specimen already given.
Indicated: 117; bpm
